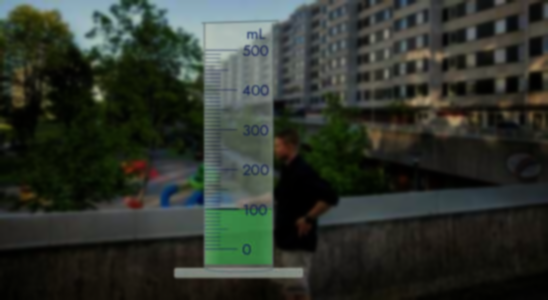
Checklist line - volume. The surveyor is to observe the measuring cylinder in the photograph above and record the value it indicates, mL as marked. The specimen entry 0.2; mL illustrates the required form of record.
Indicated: 100; mL
